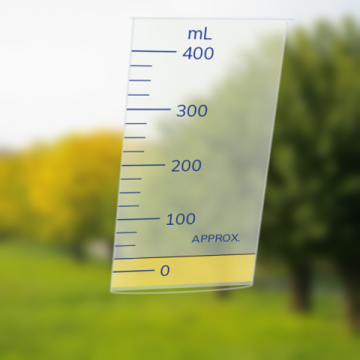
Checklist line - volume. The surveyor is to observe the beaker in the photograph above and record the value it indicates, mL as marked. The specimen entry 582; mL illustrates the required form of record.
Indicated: 25; mL
